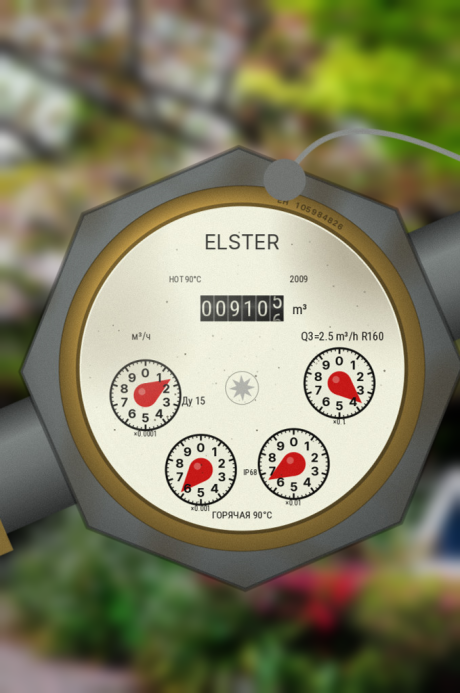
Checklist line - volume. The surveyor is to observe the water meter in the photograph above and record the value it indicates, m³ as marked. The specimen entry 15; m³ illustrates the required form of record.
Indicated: 9105.3661; m³
